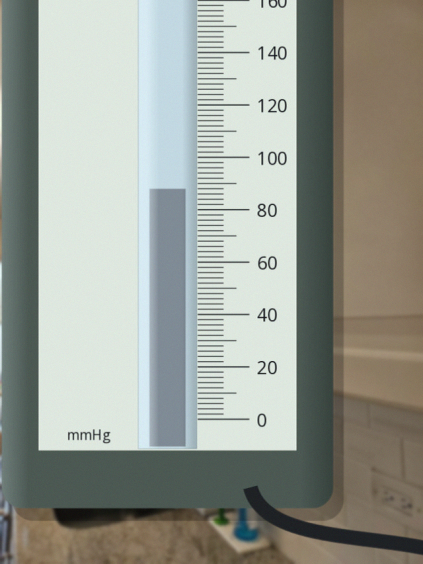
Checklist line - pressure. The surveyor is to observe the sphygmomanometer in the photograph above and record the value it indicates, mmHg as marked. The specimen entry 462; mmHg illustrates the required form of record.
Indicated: 88; mmHg
